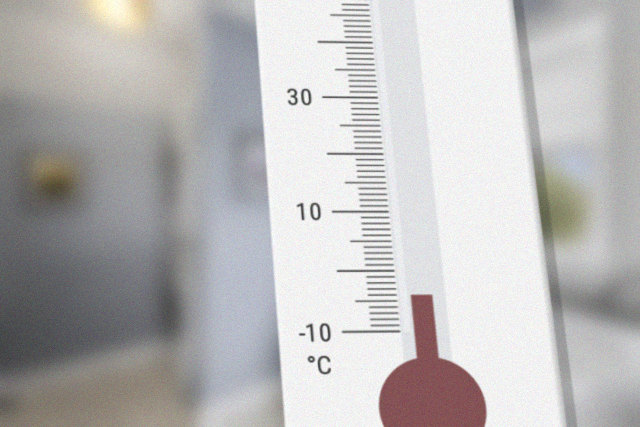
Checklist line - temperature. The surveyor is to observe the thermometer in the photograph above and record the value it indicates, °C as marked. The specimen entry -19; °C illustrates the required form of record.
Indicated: -4; °C
